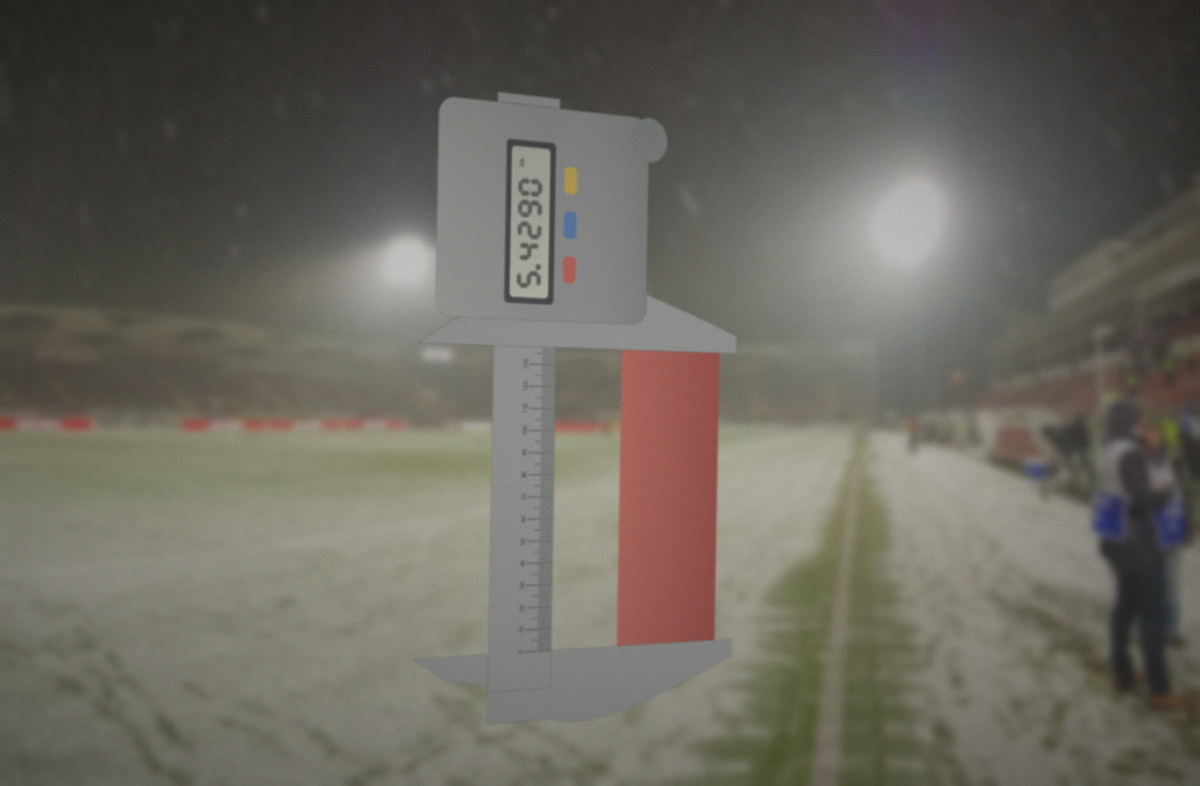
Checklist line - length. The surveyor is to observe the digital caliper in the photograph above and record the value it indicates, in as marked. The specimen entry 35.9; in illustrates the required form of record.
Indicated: 5.4290; in
